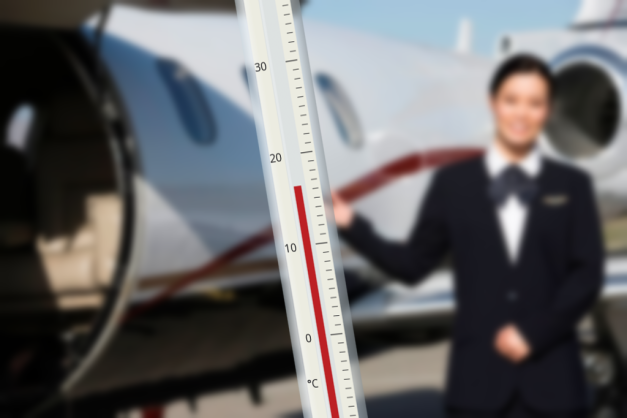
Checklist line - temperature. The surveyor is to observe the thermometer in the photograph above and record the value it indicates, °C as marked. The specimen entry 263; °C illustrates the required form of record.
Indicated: 16.5; °C
